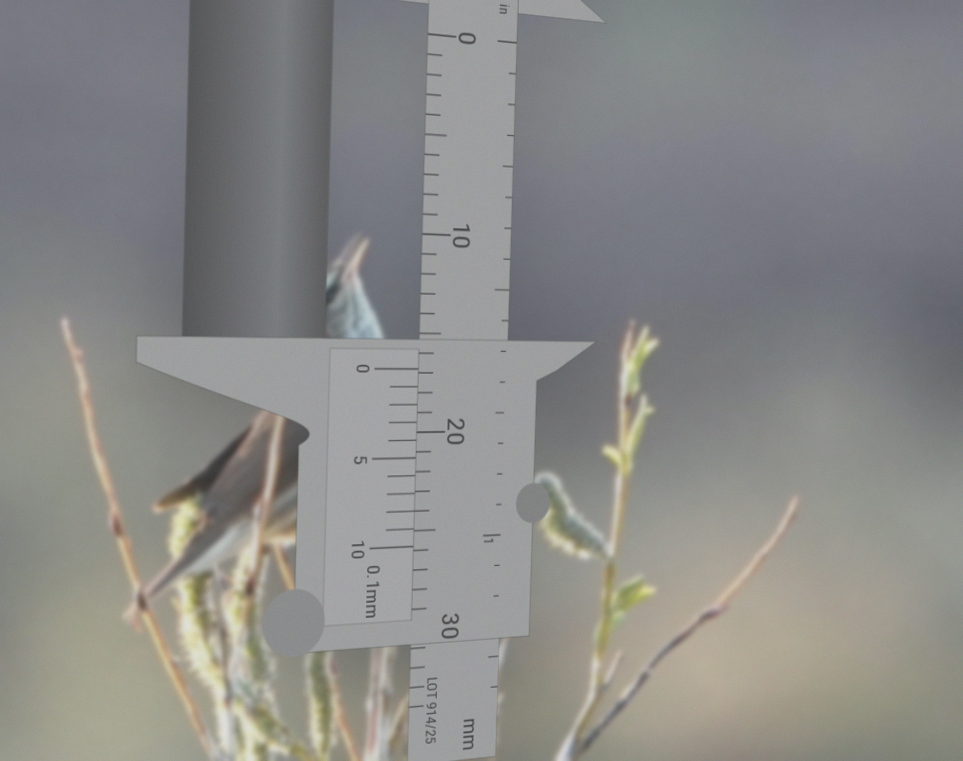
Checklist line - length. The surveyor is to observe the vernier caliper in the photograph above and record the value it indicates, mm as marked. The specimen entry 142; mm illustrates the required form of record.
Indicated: 16.8; mm
